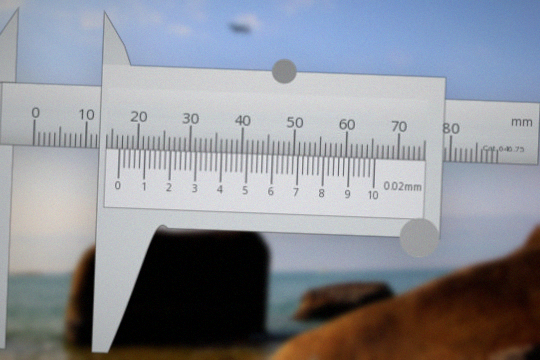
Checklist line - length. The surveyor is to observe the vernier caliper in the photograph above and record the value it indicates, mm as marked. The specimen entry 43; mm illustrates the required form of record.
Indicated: 16.5; mm
